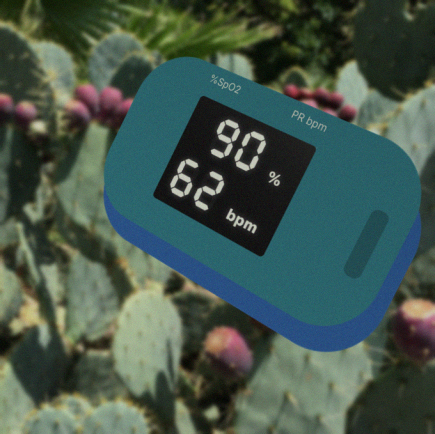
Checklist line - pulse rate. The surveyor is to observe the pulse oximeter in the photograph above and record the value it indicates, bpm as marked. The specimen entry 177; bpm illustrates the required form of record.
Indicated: 62; bpm
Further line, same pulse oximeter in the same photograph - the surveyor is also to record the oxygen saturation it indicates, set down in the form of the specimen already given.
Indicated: 90; %
